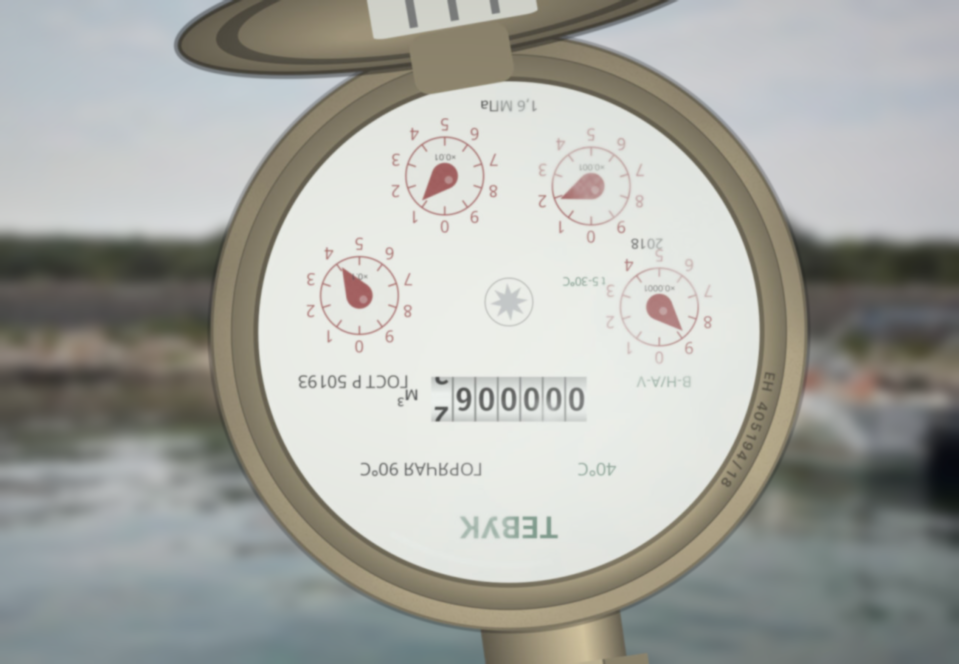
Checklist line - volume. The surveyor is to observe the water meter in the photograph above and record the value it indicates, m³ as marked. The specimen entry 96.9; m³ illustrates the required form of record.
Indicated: 62.4118; m³
